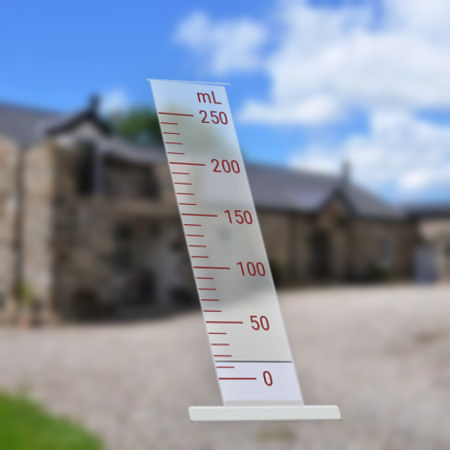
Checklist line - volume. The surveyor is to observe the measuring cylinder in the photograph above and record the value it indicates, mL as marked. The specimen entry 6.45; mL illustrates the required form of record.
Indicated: 15; mL
